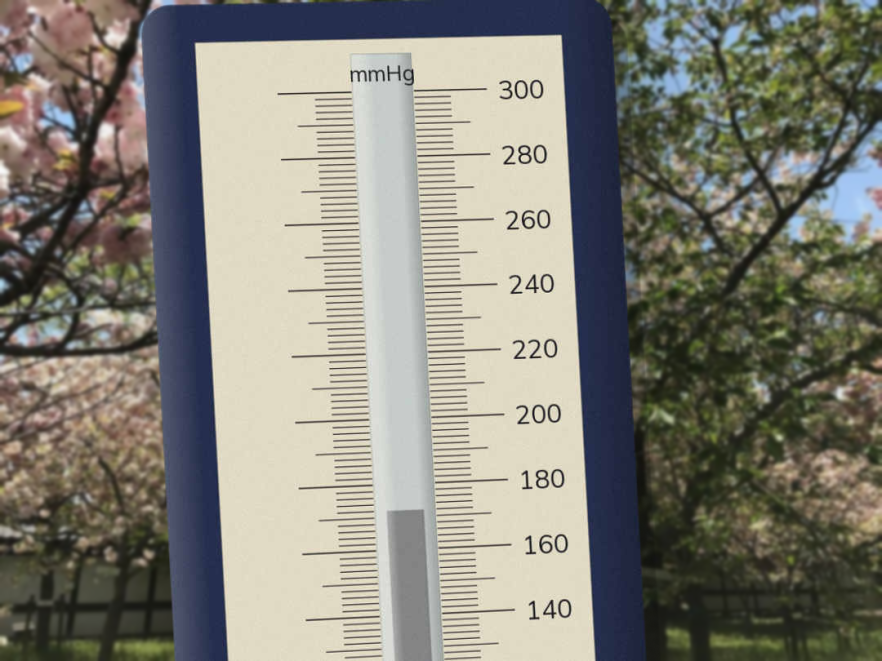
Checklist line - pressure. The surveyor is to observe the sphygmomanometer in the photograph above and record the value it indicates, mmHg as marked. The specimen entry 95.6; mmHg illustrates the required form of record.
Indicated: 172; mmHg
